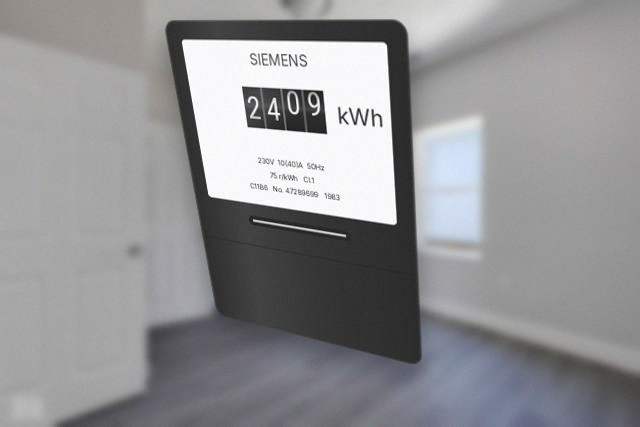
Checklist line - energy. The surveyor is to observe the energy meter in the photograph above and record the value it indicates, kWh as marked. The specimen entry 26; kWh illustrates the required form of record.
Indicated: 2409; kWh
